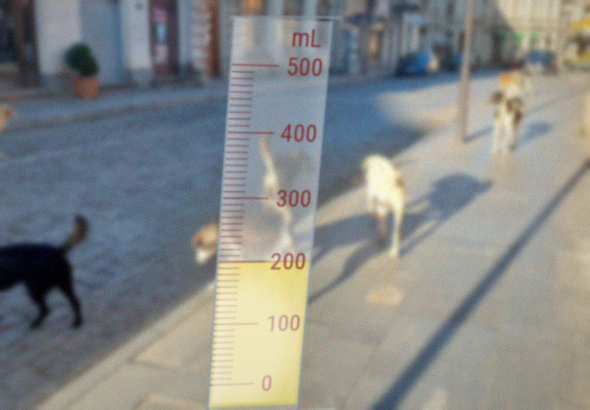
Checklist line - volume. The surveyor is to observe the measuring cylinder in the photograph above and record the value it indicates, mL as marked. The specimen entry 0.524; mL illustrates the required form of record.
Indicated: 200; mL
